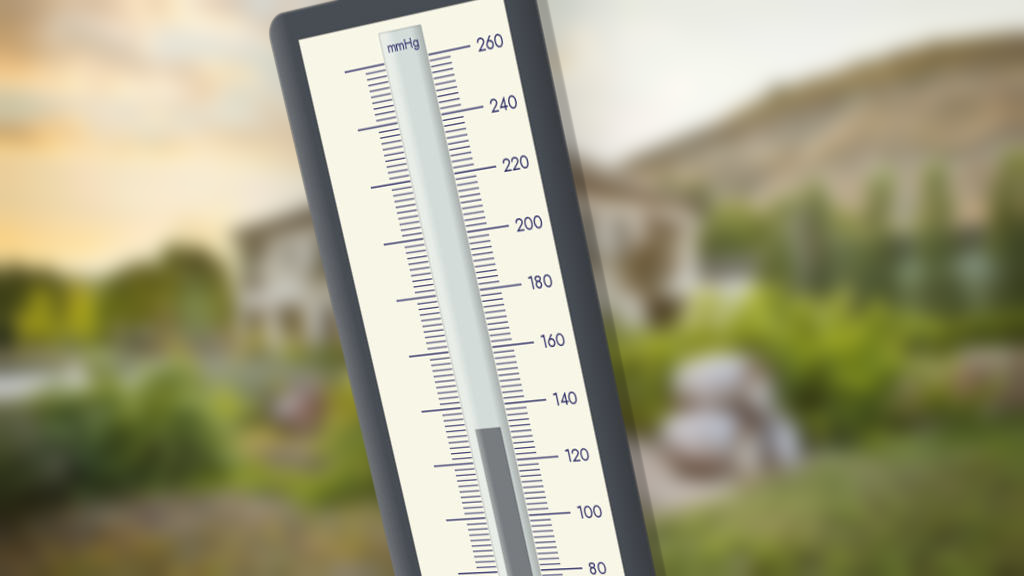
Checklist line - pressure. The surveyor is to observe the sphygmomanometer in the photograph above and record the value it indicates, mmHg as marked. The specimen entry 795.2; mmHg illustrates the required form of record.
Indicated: 132; mmHg
